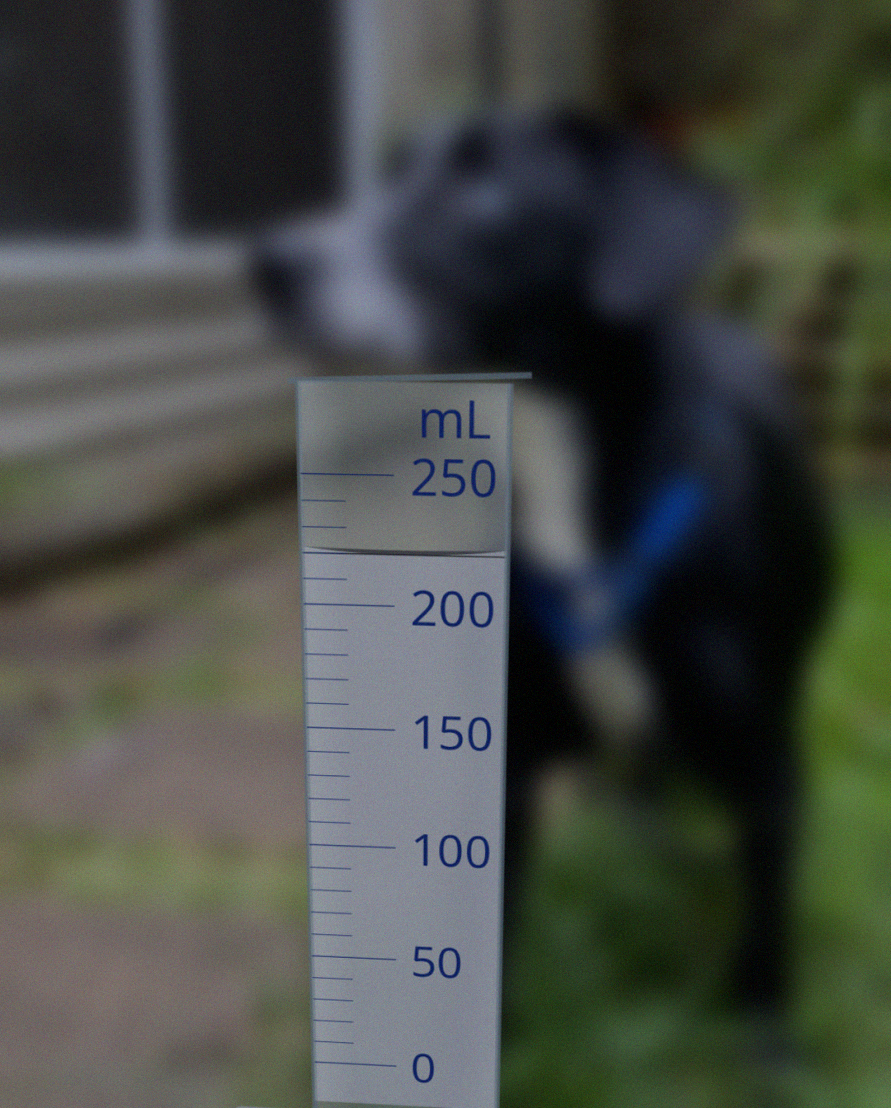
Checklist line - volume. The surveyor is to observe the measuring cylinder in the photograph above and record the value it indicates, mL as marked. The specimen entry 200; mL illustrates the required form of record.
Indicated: 220; mL
